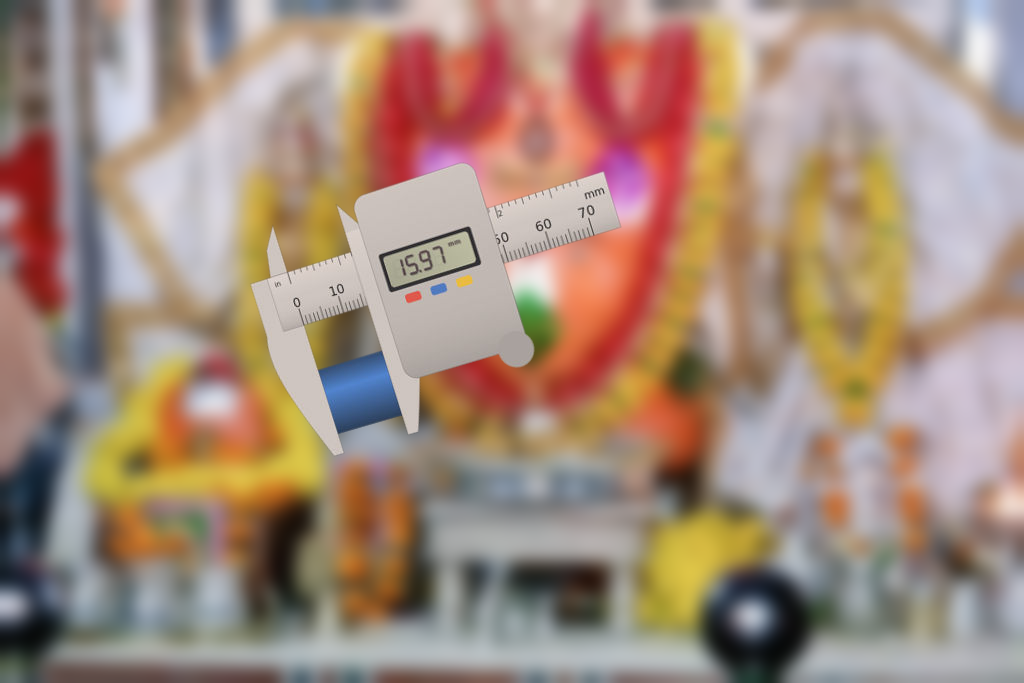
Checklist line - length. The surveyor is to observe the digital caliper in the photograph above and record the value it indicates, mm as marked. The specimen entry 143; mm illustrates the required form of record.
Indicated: 15.97; mm
